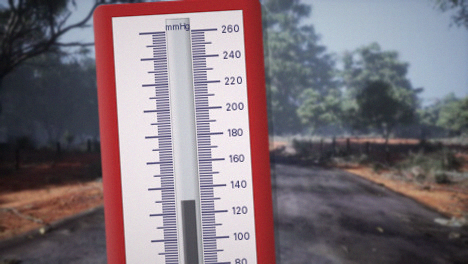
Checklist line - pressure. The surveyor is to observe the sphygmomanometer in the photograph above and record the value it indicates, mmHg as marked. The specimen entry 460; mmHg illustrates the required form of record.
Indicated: 130; mmHg
